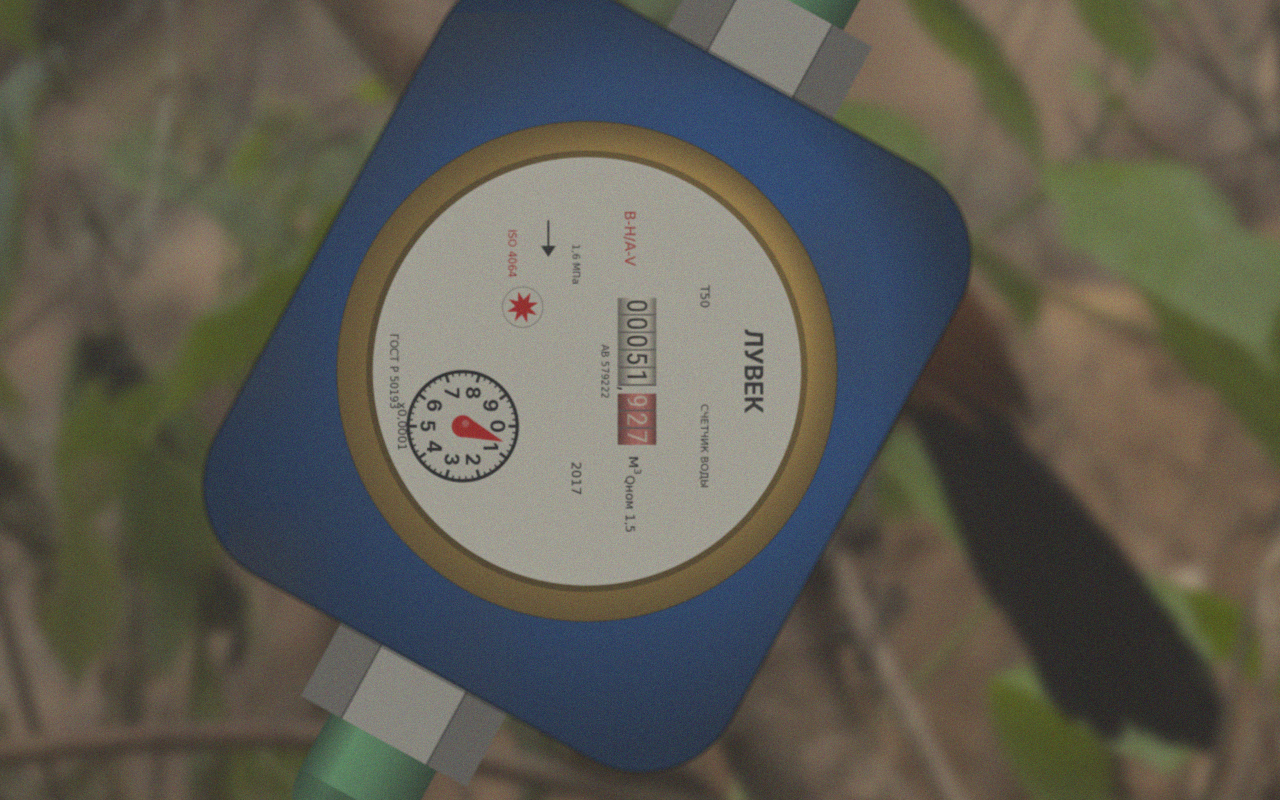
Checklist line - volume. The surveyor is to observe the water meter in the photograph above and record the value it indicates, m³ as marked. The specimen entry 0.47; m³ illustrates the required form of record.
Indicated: 51.9270; m³
